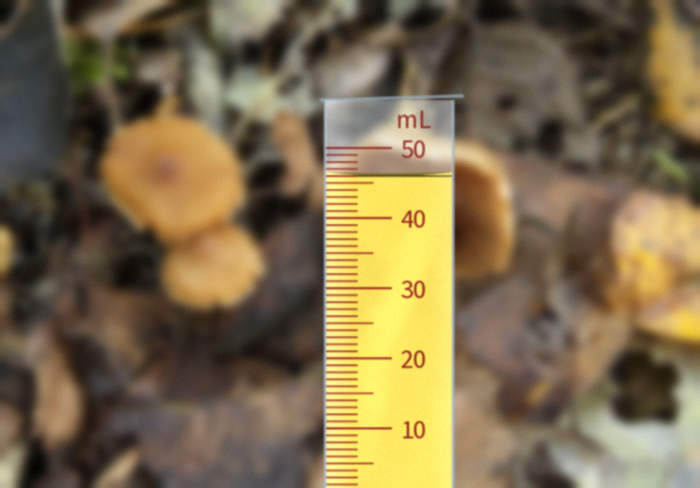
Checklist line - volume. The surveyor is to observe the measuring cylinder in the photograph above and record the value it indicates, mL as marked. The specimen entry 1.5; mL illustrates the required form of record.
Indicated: 46; mL
